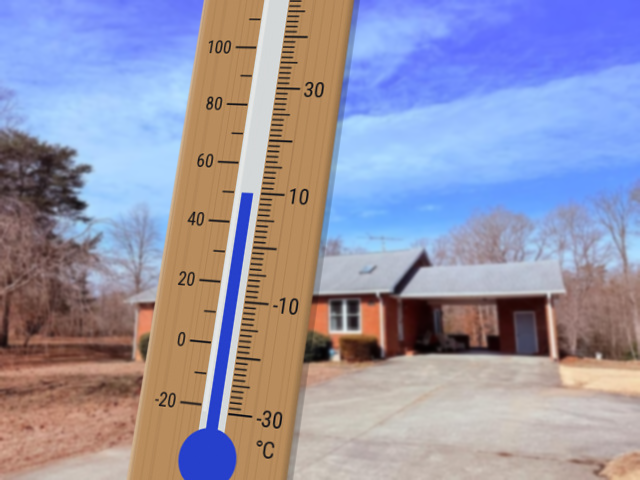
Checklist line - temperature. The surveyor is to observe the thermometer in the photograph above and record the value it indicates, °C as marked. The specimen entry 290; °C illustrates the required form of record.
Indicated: 10; °C
